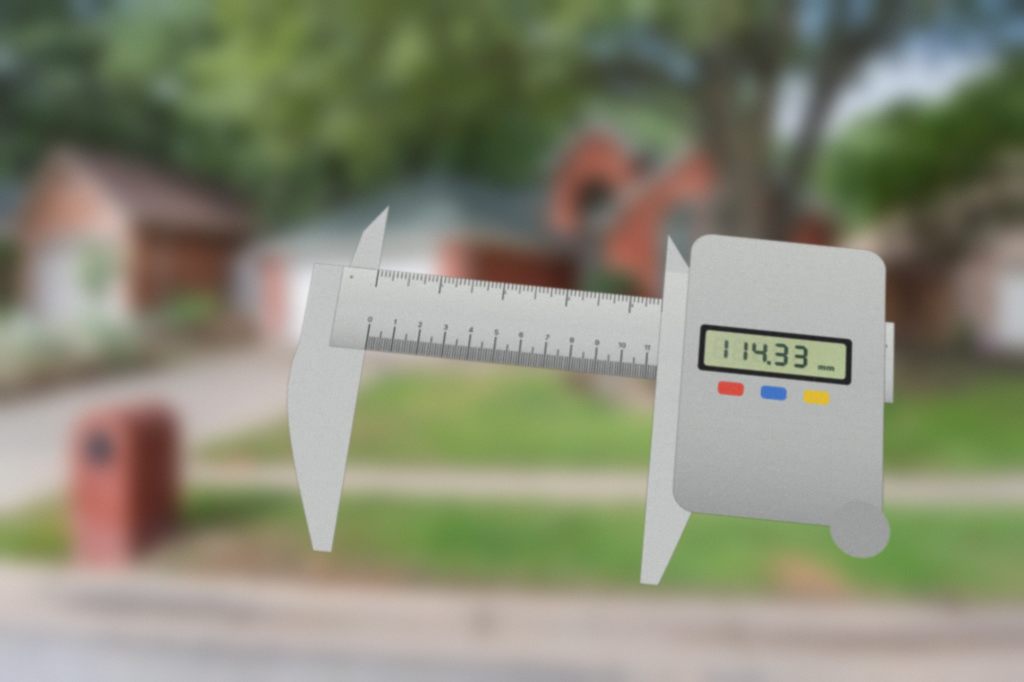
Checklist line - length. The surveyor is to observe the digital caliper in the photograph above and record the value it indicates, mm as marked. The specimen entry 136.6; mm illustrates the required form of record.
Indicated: 114.33; mm
